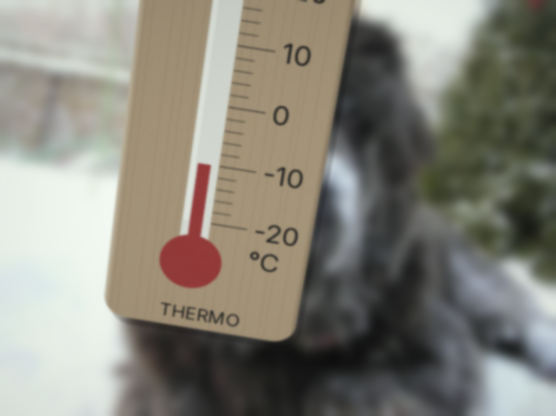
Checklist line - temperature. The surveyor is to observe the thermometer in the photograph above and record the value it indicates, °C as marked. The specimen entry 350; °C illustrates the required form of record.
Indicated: -10; °C
